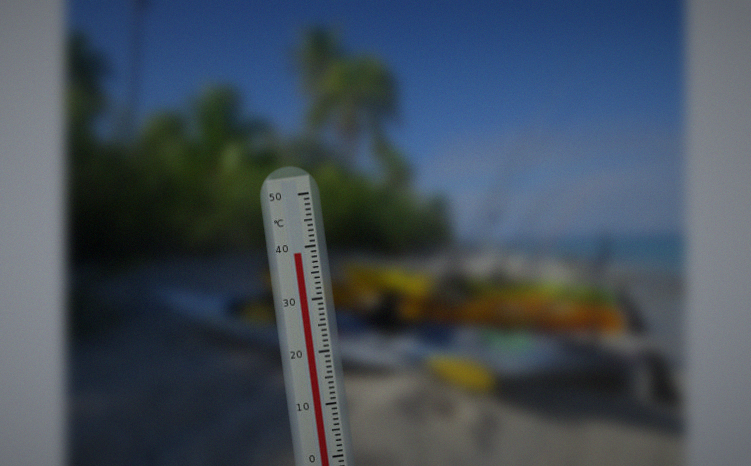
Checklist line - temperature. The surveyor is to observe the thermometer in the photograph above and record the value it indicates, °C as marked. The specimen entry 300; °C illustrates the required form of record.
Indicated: 39; °C
